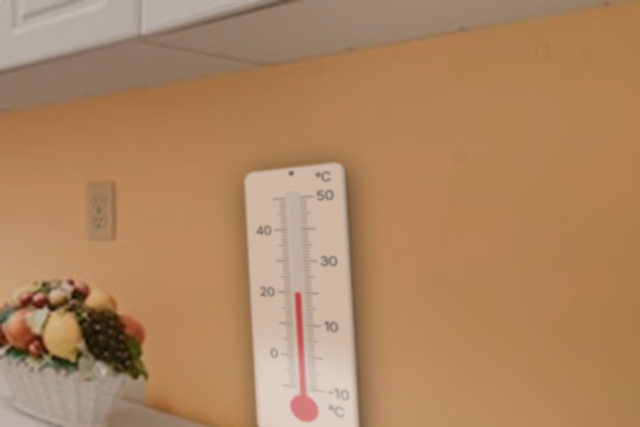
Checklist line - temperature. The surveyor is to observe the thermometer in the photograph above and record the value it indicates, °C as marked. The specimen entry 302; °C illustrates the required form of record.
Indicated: 20; °C
